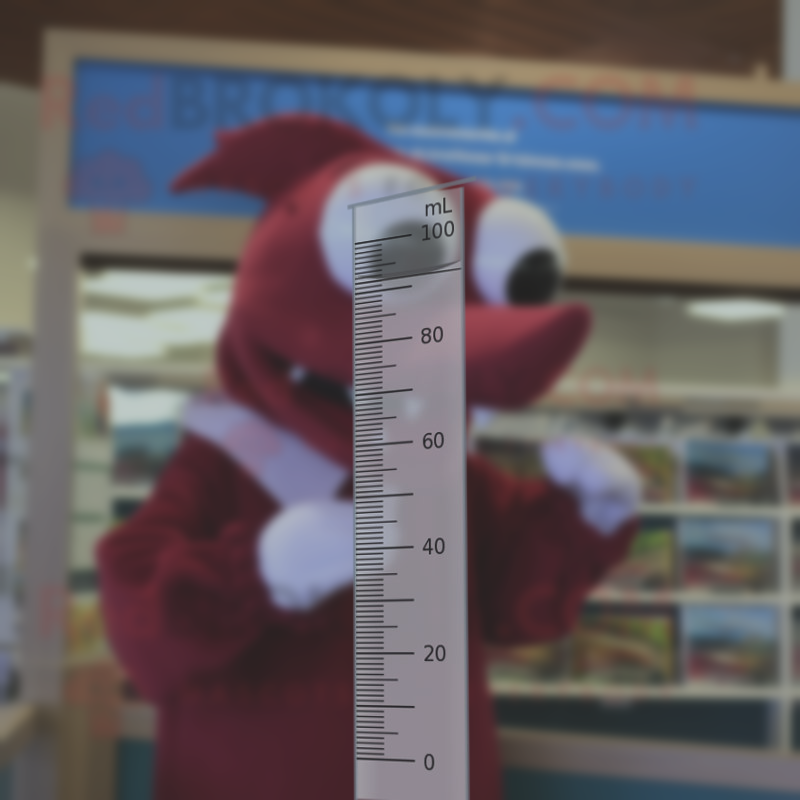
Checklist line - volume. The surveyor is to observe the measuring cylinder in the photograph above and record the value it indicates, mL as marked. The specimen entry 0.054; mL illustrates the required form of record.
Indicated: 92; mL
